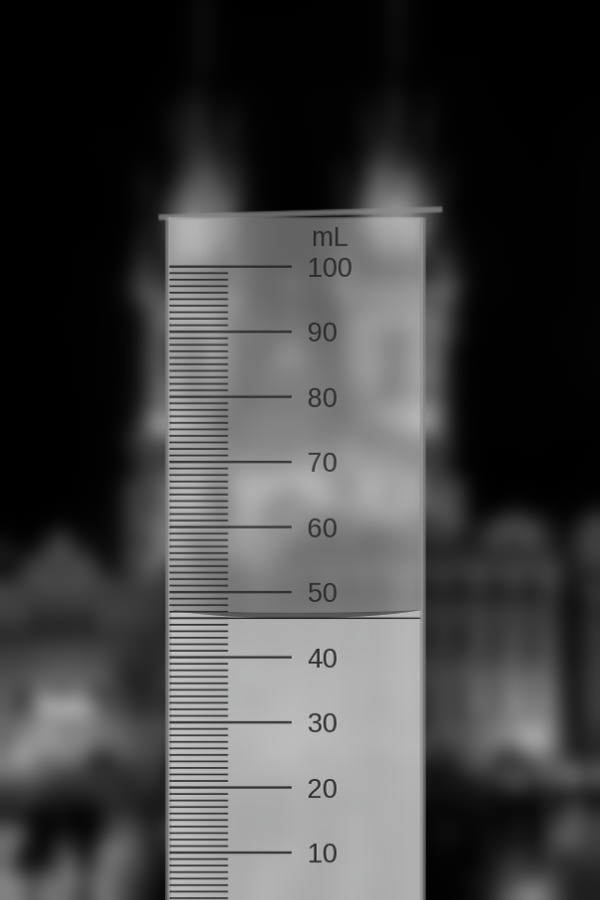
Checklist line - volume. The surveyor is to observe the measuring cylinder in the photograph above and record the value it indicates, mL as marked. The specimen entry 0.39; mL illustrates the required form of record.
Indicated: 46; mL
